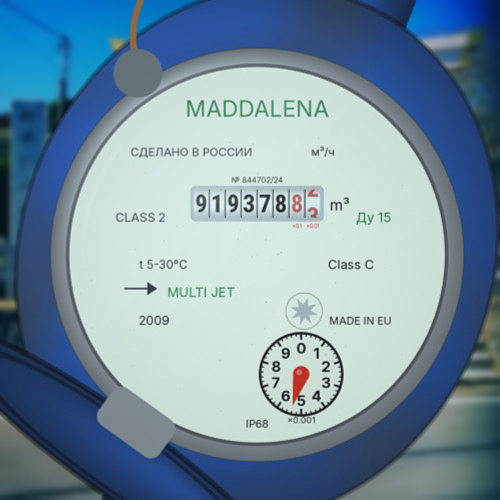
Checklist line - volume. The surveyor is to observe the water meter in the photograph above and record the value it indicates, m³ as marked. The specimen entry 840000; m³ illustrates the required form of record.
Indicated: 919378.825; m³
